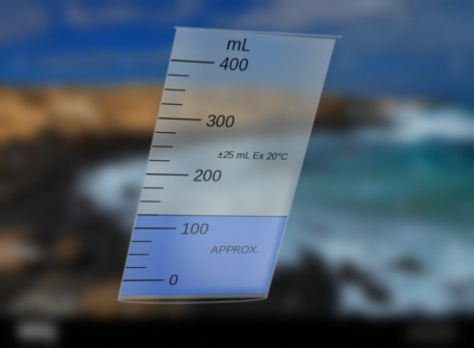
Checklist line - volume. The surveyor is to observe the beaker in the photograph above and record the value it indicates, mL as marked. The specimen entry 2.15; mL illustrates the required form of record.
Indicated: 125; mL
